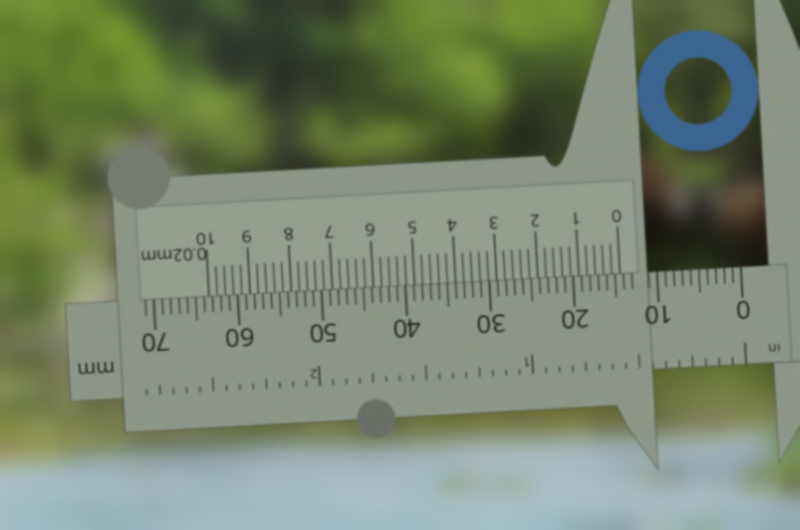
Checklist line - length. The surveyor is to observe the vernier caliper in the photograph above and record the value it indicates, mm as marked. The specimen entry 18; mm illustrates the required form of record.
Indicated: 14.4; mm
